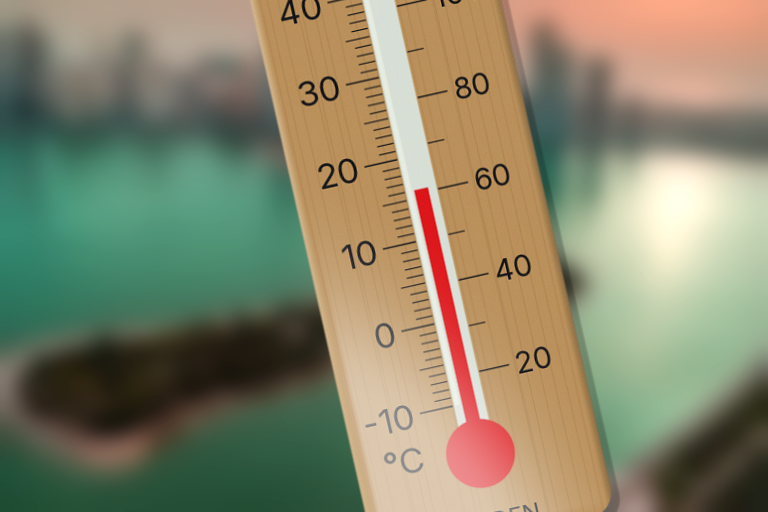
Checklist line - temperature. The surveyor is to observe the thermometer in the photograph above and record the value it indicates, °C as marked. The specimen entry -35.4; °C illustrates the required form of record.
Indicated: 16; °C
